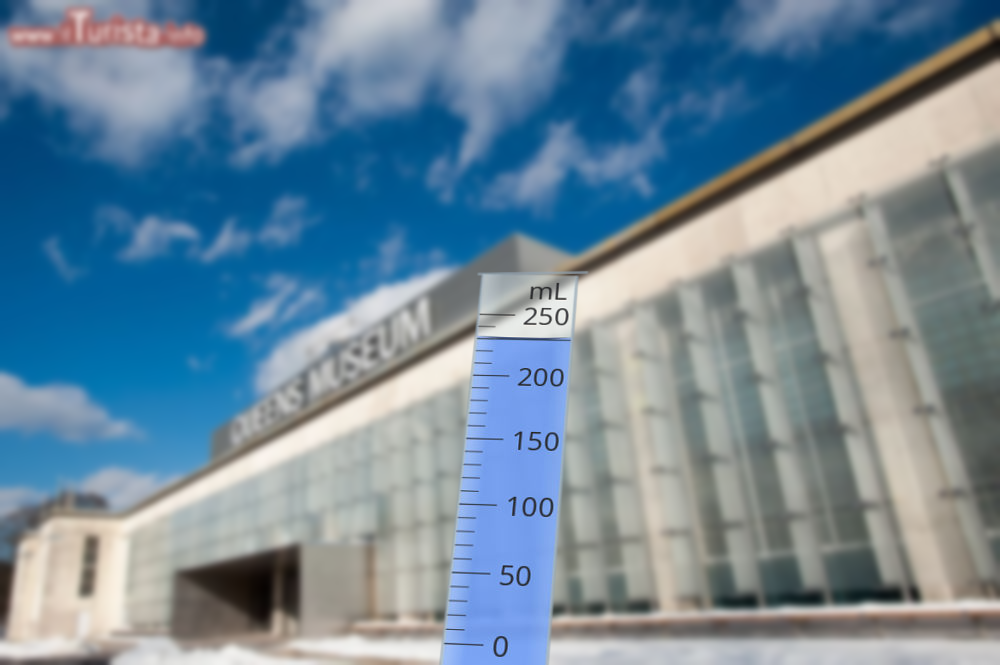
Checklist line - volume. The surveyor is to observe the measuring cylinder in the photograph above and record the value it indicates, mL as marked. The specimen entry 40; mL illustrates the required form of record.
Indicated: 230; mL
